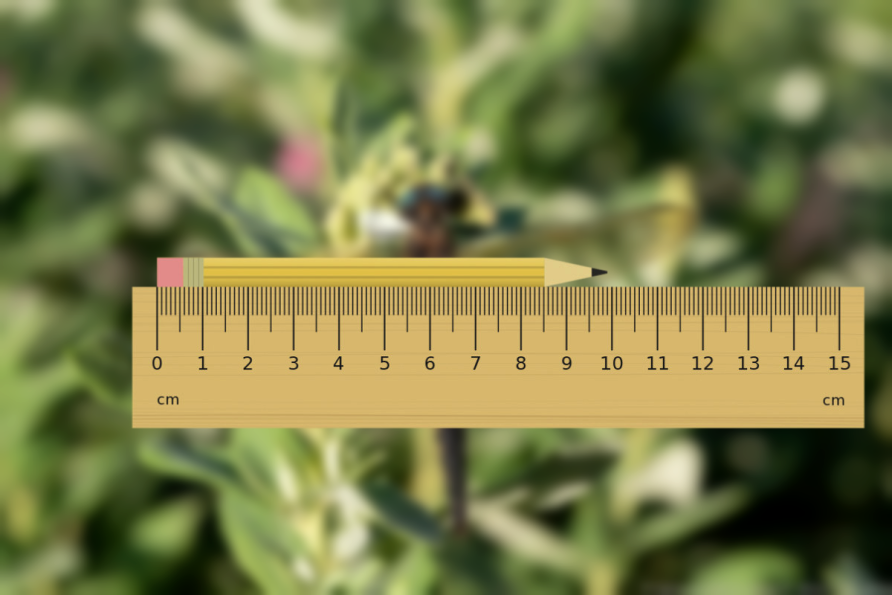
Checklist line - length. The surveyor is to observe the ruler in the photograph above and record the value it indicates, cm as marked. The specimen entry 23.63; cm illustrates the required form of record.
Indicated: 9.9; cm
